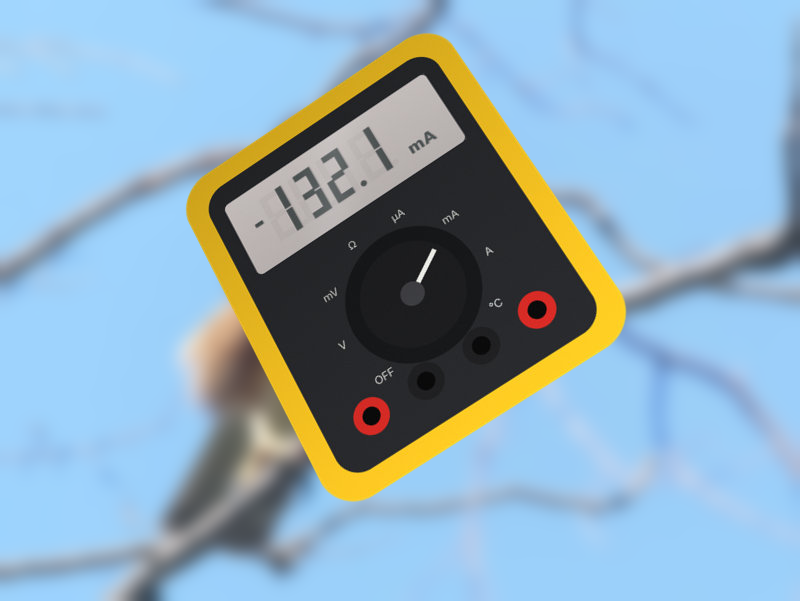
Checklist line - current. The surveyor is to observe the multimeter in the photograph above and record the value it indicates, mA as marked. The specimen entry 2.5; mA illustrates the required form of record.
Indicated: -132.1; mA
